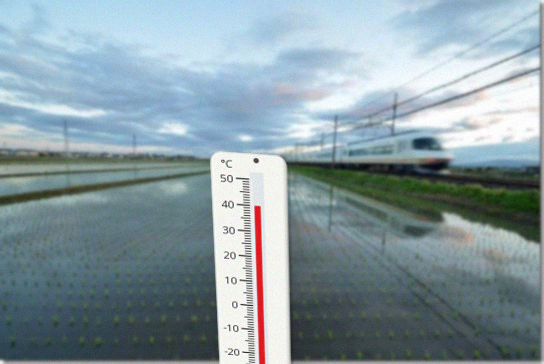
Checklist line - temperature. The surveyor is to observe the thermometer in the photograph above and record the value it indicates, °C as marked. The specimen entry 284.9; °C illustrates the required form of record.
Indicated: 40; °C
